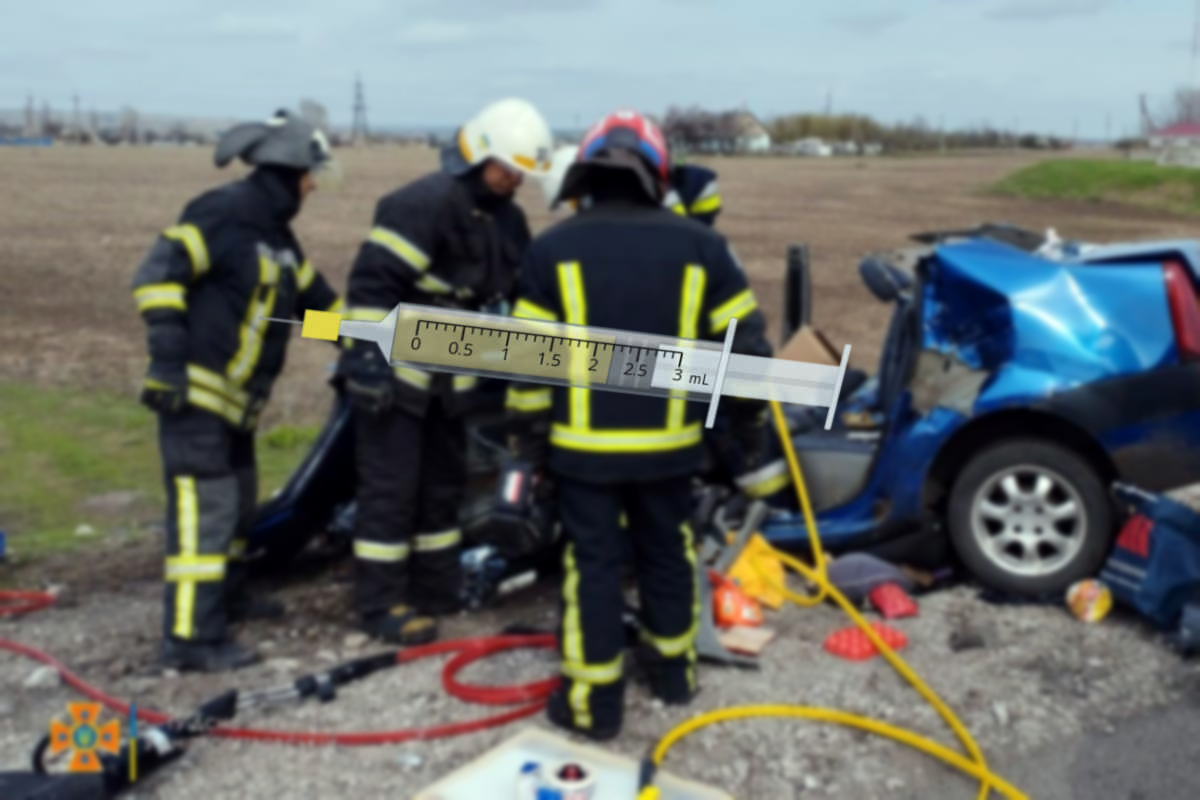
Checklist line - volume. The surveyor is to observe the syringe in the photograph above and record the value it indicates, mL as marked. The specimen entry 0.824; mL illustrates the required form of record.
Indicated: 2.2; mL
